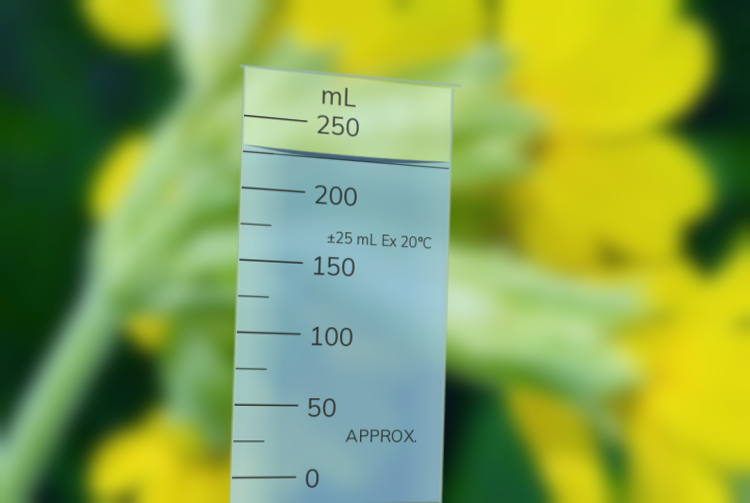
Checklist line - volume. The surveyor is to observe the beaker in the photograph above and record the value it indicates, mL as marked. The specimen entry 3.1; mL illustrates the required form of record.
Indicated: 225; mL
